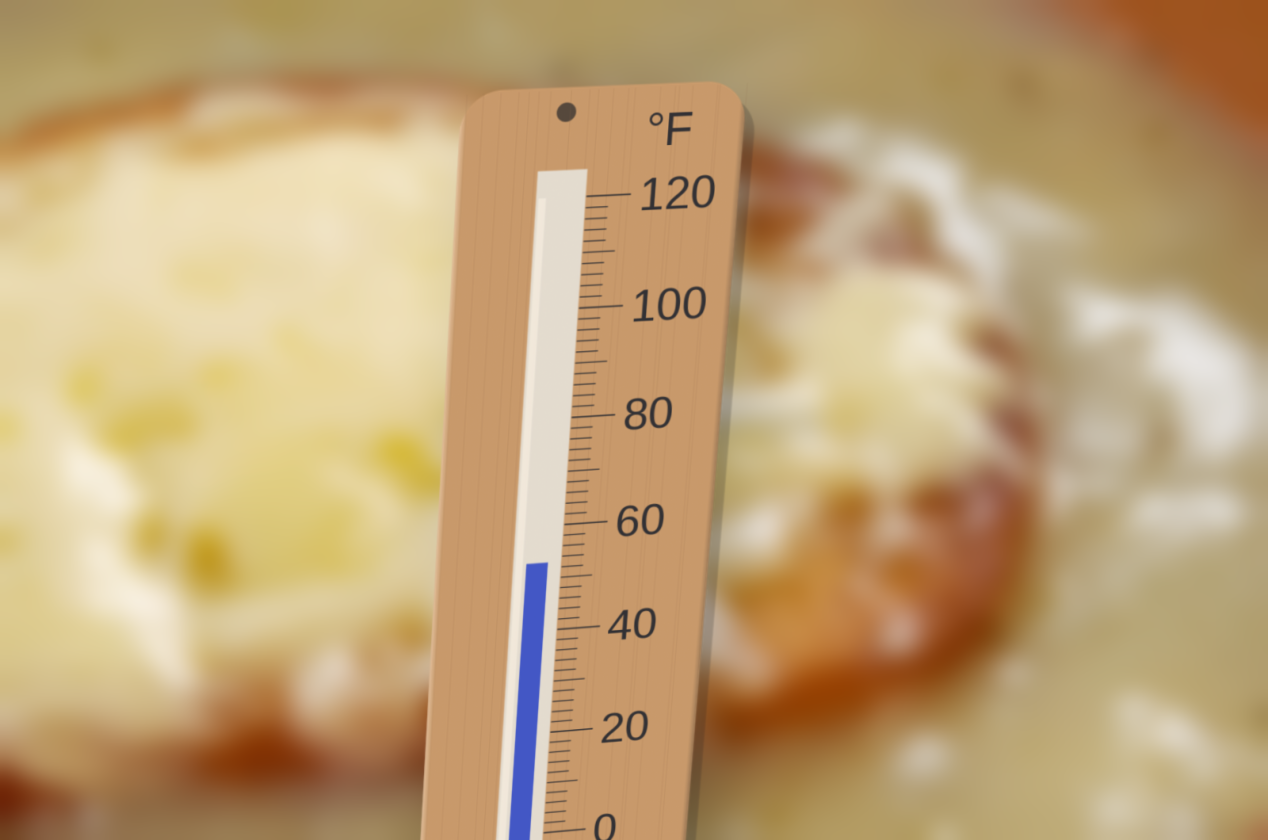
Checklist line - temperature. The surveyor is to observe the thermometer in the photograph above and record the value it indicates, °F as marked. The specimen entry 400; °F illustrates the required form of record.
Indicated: 53; °F
